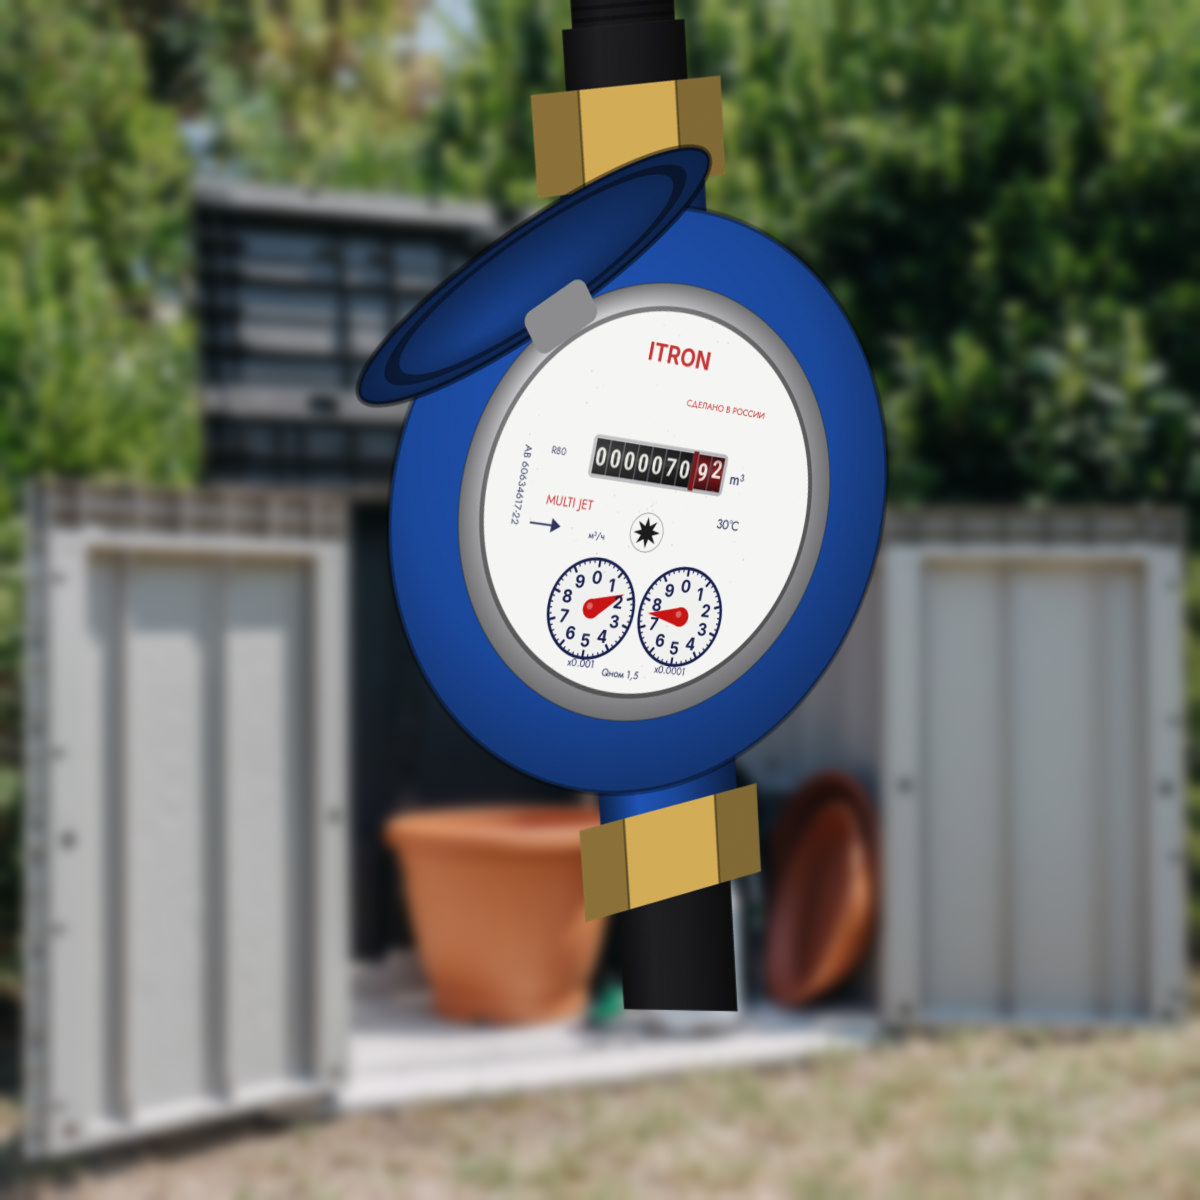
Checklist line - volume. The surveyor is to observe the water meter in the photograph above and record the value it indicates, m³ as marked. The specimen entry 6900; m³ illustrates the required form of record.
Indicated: 70.9217; m³
